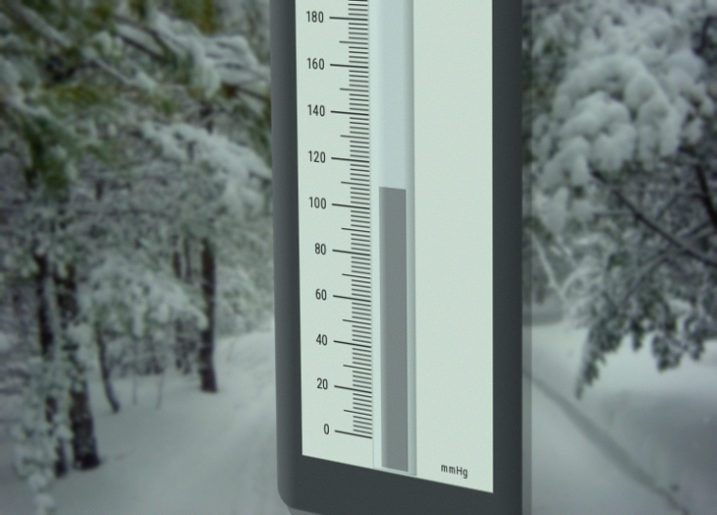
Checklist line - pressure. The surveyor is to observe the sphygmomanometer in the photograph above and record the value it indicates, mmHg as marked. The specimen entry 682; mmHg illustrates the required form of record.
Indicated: 110; mmHg
